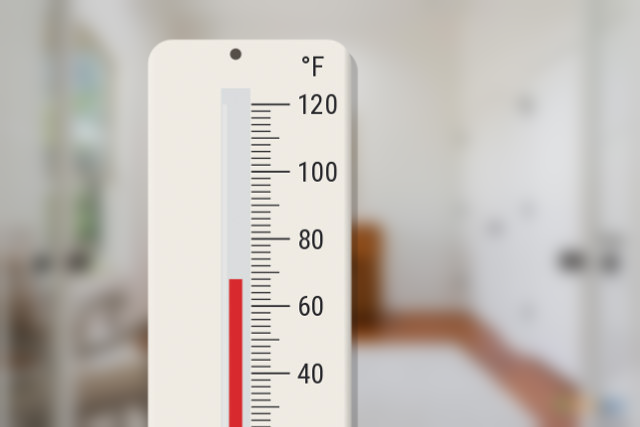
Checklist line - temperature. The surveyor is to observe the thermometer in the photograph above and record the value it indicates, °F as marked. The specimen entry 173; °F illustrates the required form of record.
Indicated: 68; °F
